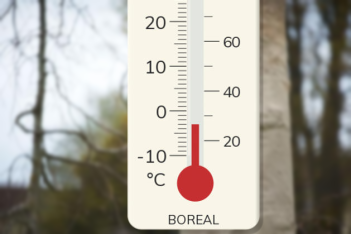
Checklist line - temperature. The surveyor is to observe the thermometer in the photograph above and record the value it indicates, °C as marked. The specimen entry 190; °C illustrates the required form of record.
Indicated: -3; °C
